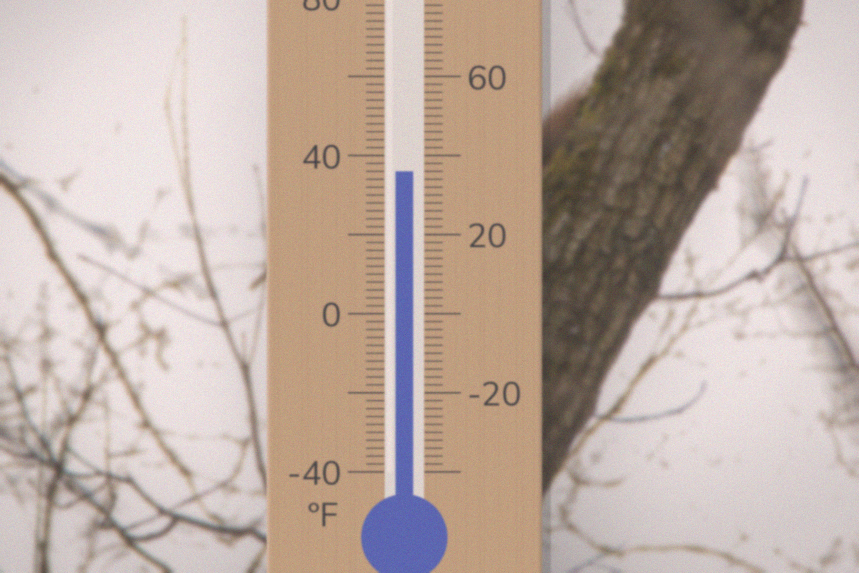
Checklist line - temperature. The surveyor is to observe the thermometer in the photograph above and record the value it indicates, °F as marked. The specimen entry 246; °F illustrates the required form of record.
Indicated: 36; °F
